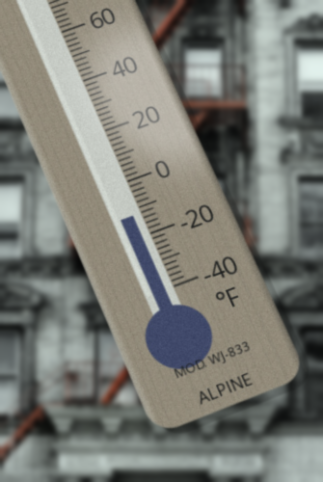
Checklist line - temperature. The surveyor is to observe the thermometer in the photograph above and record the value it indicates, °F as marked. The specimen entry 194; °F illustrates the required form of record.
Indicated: -12; °F
